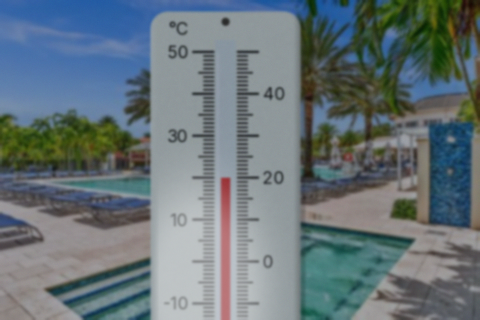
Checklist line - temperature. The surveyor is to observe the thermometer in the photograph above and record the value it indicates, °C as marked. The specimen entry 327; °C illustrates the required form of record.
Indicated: 20; °C
